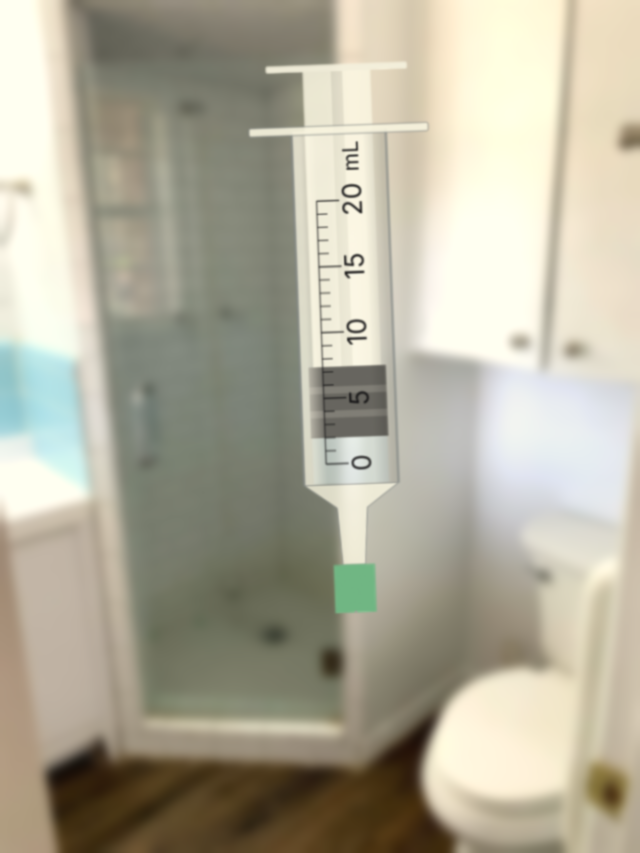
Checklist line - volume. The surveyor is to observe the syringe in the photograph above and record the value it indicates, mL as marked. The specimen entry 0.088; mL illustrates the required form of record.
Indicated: 2; mL
